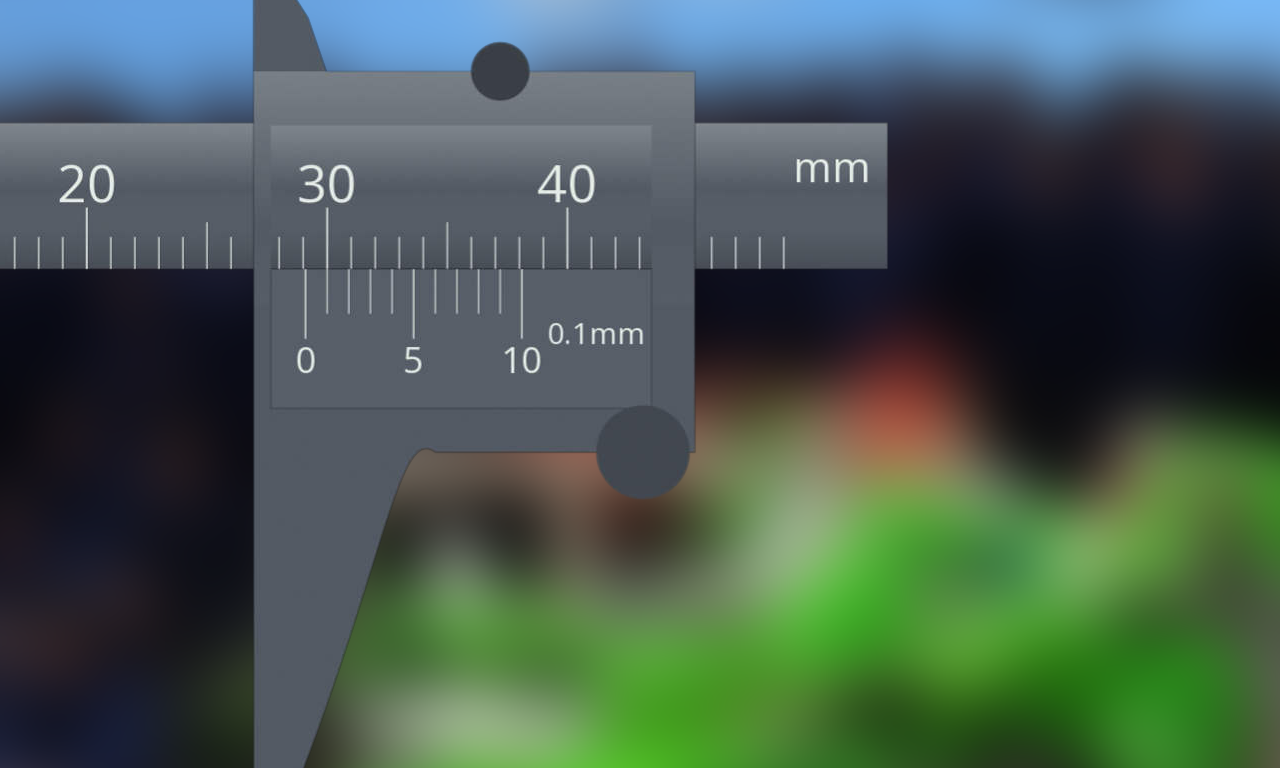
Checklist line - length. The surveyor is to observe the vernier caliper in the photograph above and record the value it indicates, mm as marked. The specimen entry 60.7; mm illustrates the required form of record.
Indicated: 29.1; mm
